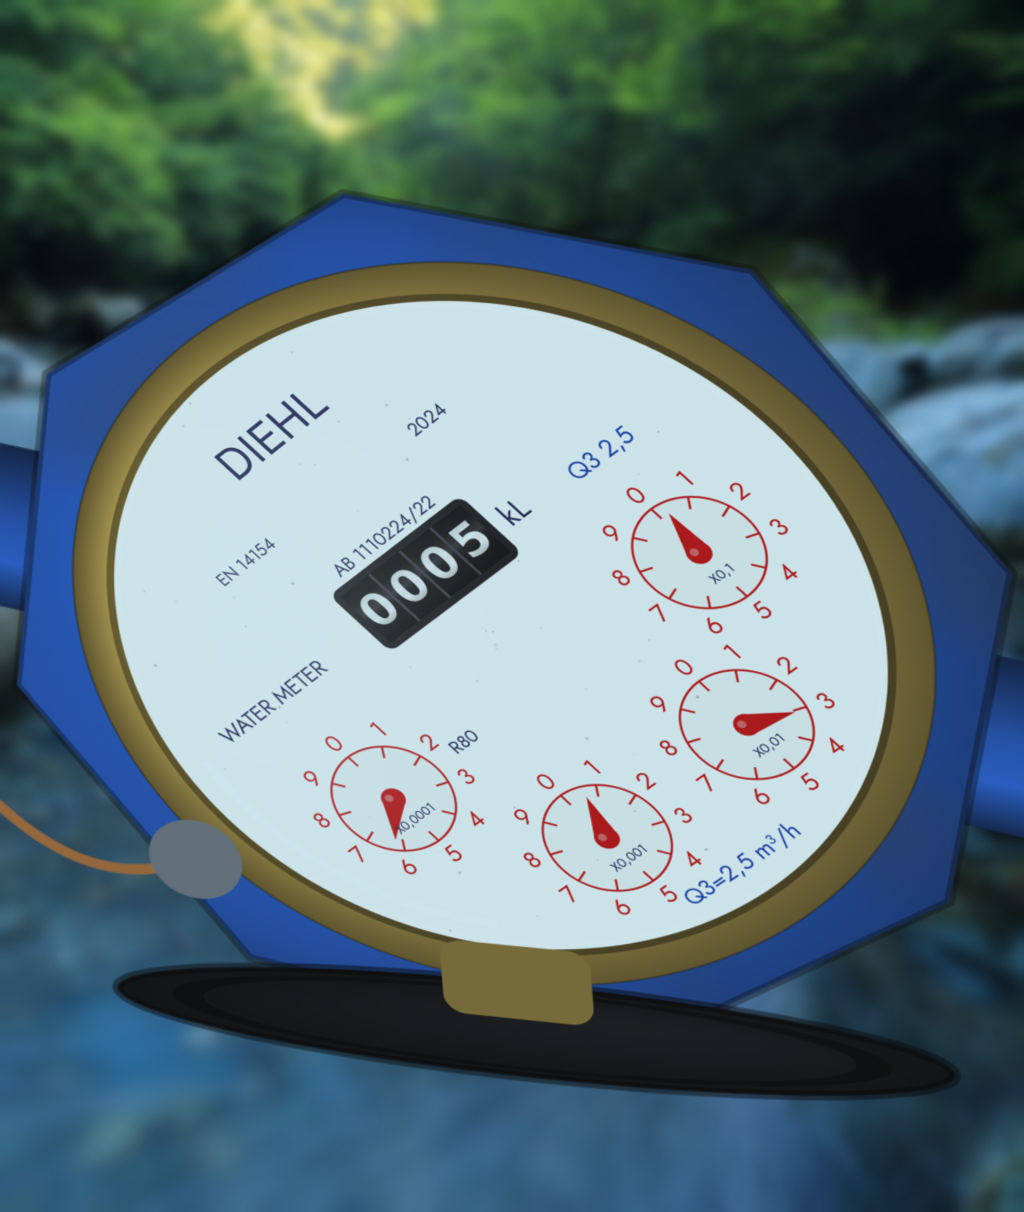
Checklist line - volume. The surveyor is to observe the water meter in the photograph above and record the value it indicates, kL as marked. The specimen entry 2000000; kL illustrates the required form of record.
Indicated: 5.0306; kL
